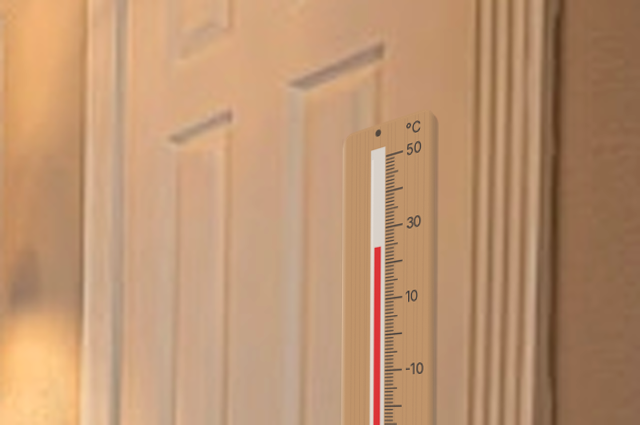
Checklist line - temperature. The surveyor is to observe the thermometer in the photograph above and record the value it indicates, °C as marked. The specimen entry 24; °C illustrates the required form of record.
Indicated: 25; °C
